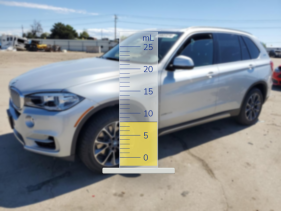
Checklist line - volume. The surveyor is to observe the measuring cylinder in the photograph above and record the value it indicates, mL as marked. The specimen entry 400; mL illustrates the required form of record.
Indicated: 8; mL
